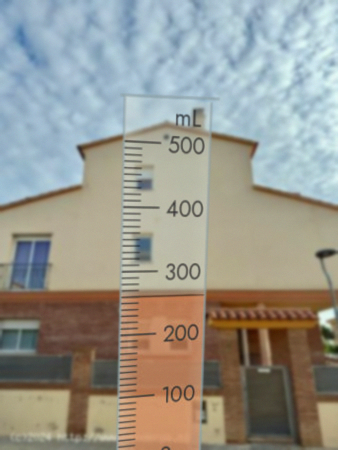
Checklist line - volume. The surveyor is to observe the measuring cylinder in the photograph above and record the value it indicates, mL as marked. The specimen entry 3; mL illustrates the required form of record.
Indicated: 260; mL
